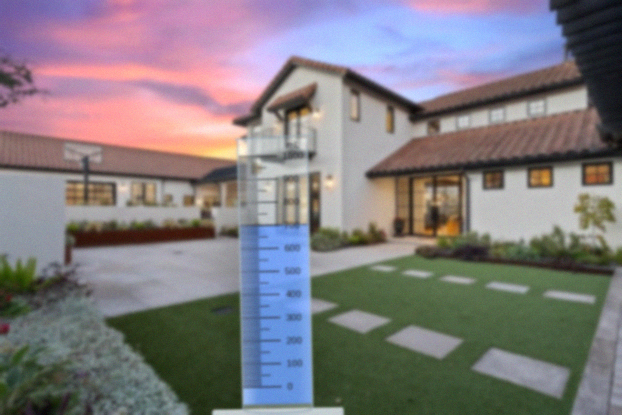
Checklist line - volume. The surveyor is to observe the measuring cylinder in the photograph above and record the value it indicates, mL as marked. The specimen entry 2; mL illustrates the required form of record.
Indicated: 700; mL
